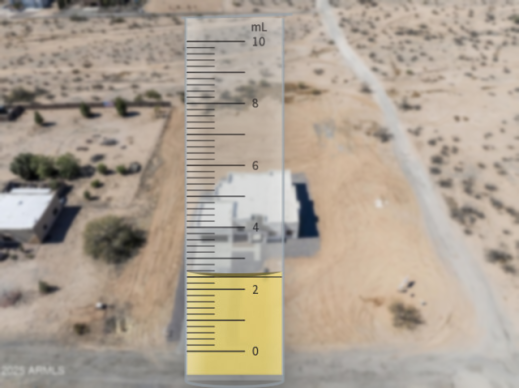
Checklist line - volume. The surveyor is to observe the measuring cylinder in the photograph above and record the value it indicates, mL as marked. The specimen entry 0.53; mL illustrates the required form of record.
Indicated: 2.4; mL
